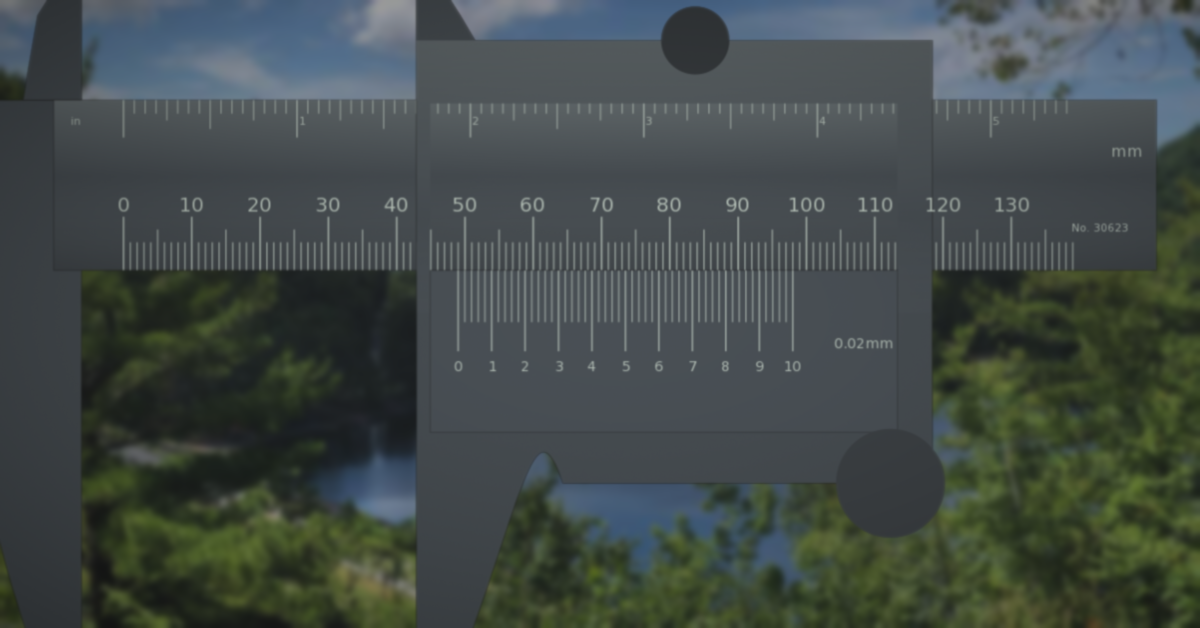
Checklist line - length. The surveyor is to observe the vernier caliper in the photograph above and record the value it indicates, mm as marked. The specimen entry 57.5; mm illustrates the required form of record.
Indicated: 49.0; mm
